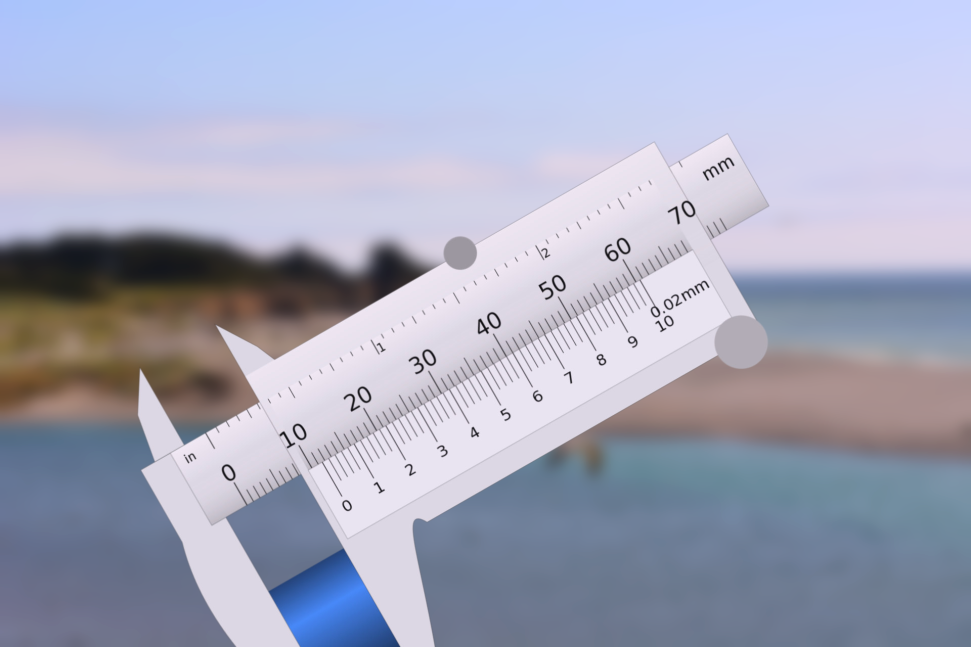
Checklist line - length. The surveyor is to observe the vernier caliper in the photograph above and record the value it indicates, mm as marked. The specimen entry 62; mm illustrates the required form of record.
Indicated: 11.6; mm
